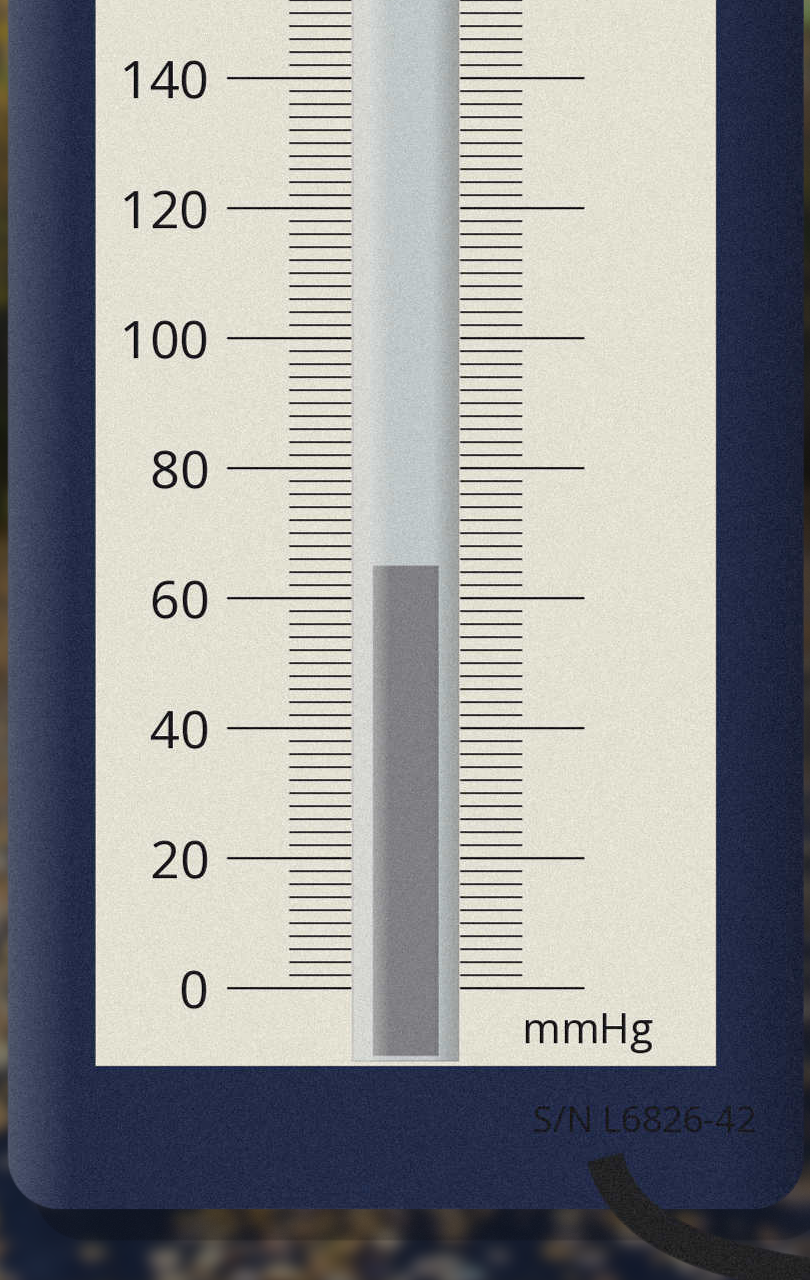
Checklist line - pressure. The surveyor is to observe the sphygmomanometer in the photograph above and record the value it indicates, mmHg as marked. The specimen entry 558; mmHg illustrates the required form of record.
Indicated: 65; mmHg
